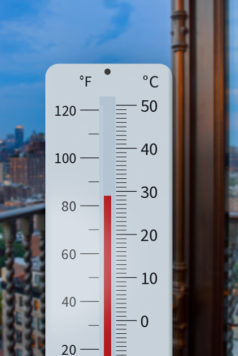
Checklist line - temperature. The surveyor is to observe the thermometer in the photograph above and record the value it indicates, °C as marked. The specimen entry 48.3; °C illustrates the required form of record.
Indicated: 29; °C
